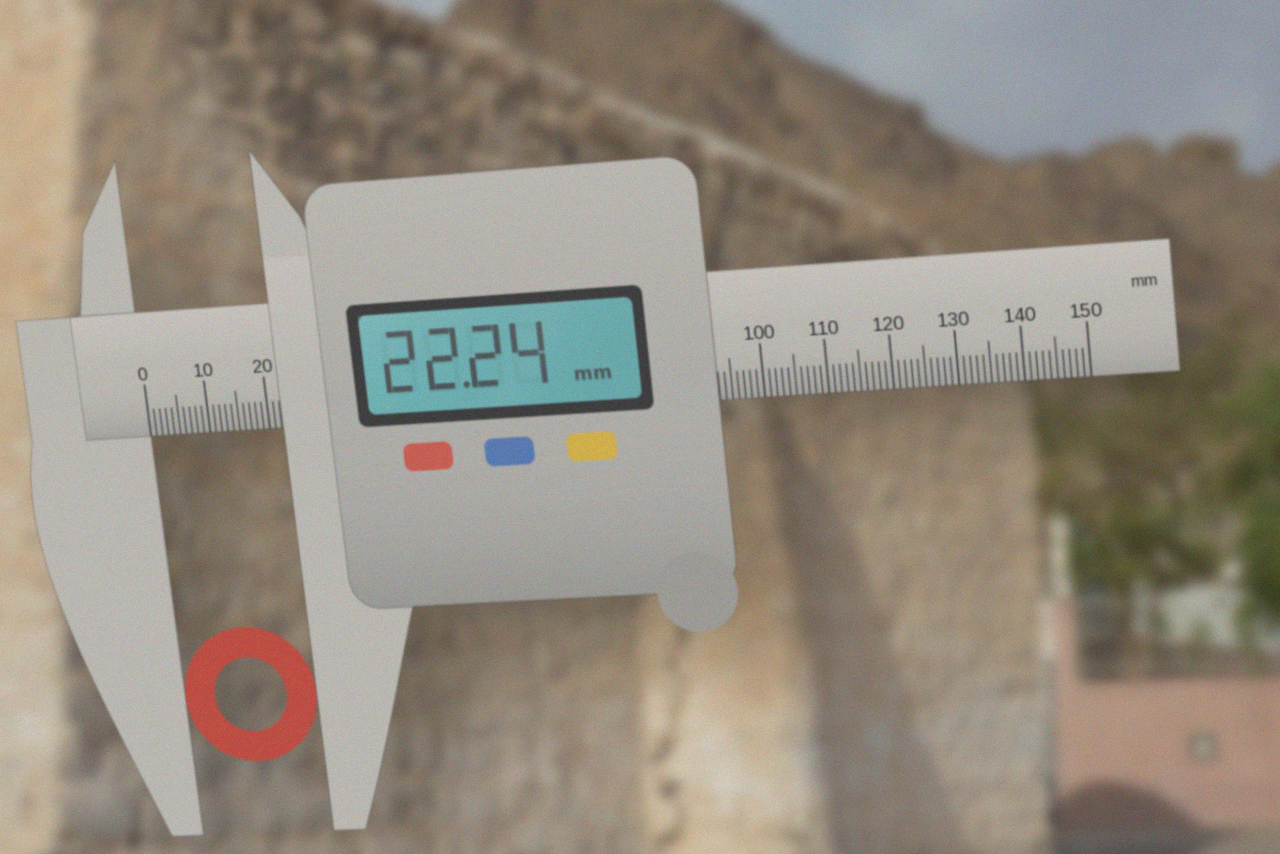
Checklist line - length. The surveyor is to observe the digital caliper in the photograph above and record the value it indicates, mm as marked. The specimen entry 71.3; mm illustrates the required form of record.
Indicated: 22.24; mm
